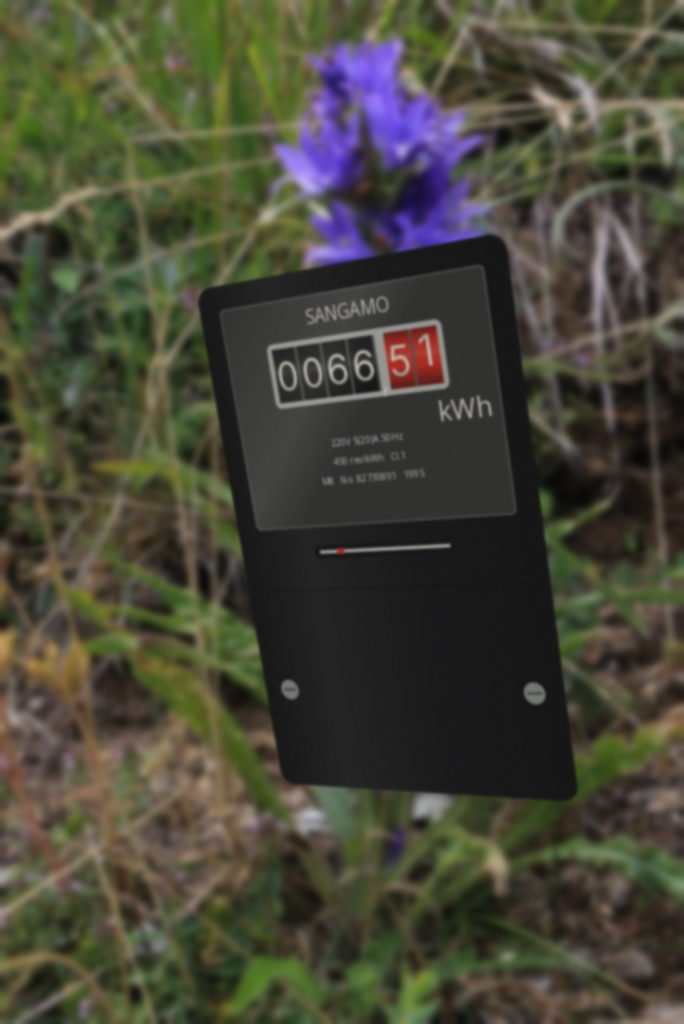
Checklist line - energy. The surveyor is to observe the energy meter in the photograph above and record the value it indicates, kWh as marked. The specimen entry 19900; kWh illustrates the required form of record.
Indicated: 66.51; kWh
